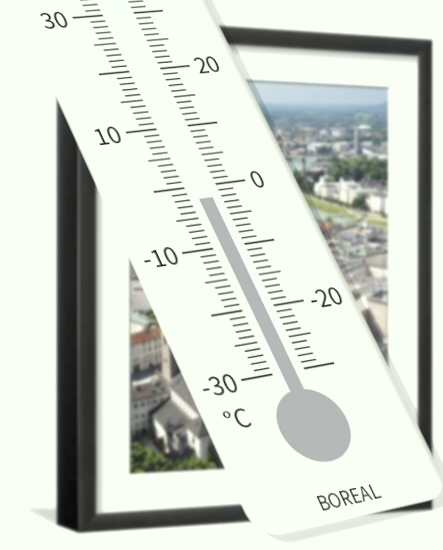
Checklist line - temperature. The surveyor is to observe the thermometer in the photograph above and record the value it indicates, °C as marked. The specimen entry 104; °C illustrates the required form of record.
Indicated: -2; °C
